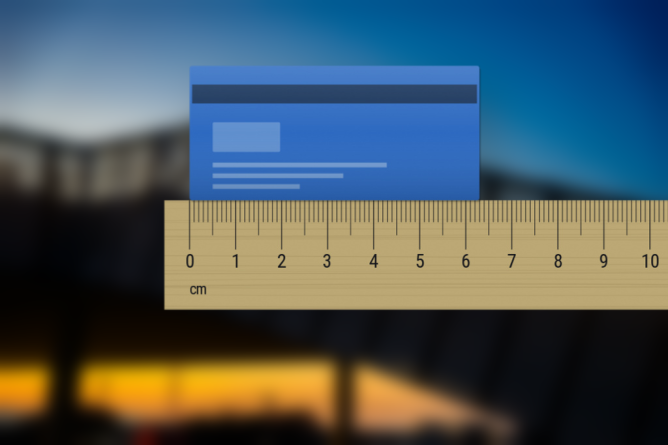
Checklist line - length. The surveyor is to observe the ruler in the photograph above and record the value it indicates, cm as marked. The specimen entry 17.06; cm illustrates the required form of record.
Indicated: 6.3; cm
